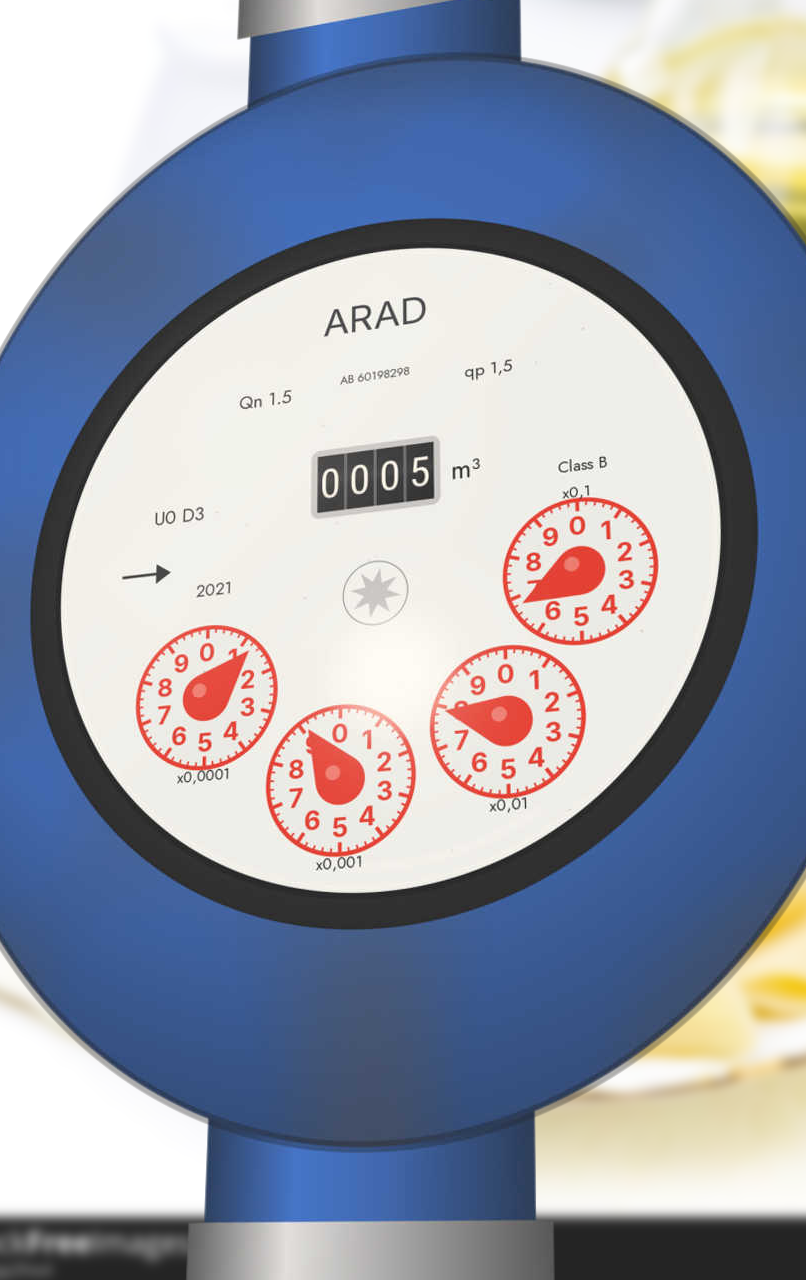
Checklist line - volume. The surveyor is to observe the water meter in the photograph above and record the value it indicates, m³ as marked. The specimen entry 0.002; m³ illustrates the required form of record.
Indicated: 5.6791; m³
